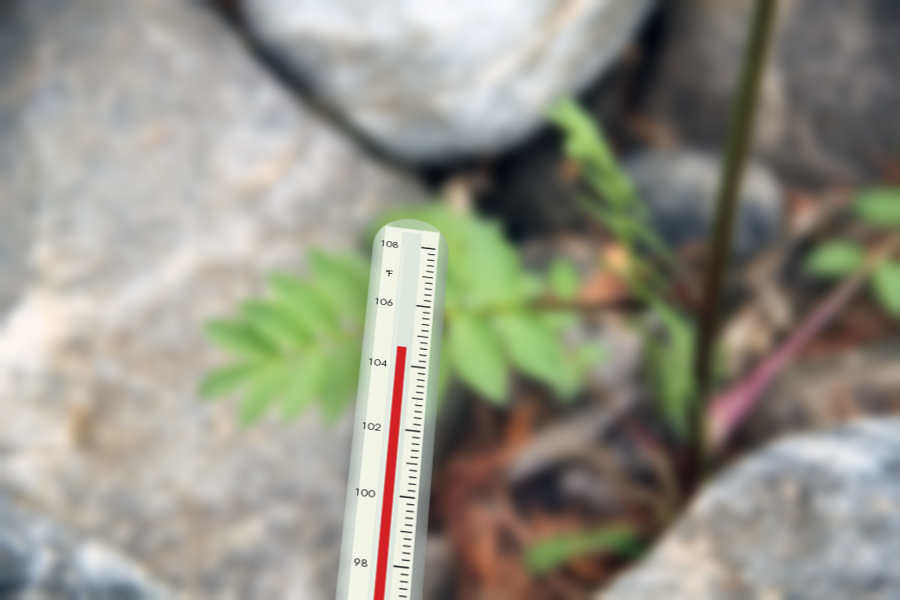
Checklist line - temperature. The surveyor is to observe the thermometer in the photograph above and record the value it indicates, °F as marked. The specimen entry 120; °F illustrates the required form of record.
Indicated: 104.6; °F
